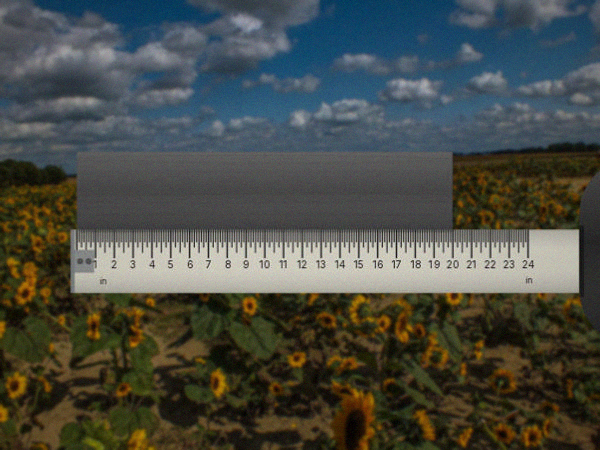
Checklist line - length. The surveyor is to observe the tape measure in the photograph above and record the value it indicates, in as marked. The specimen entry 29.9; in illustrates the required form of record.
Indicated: 20; in
